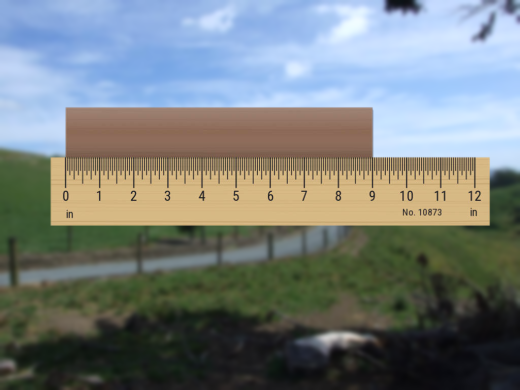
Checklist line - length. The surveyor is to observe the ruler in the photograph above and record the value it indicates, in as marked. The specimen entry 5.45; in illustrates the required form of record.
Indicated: 9; in
